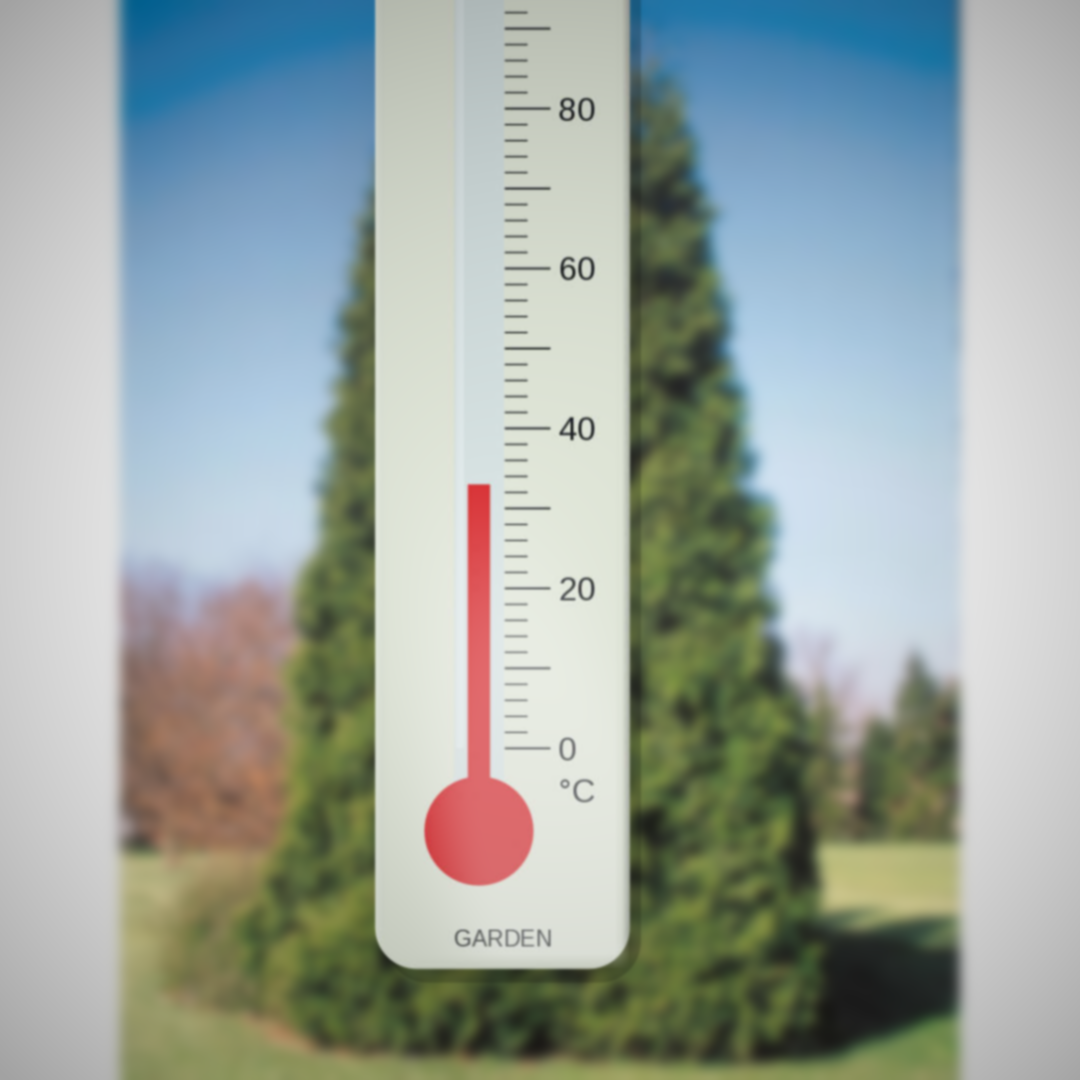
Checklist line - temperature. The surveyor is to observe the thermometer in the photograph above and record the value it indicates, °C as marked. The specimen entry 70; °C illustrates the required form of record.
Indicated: 33; °C
